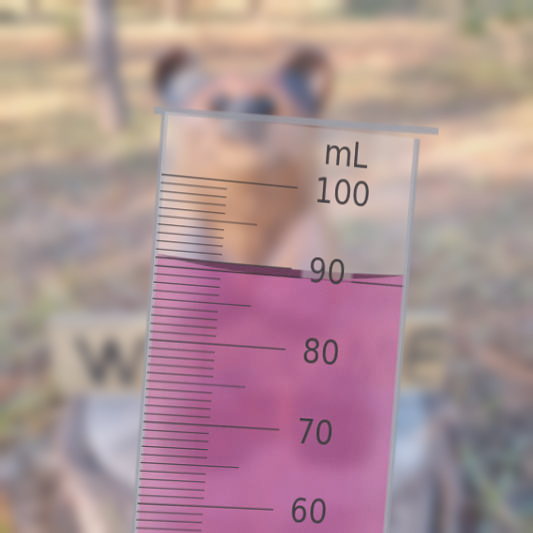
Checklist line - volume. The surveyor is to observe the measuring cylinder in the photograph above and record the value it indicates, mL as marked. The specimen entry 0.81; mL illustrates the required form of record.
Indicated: 89; mL
